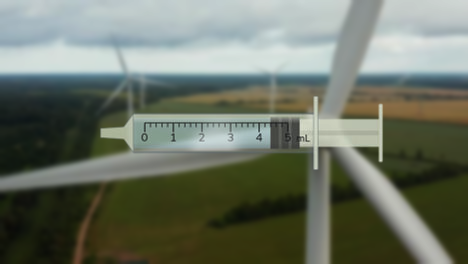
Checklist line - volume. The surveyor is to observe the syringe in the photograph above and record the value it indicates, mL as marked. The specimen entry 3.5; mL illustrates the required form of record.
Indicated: 4.4; mL
